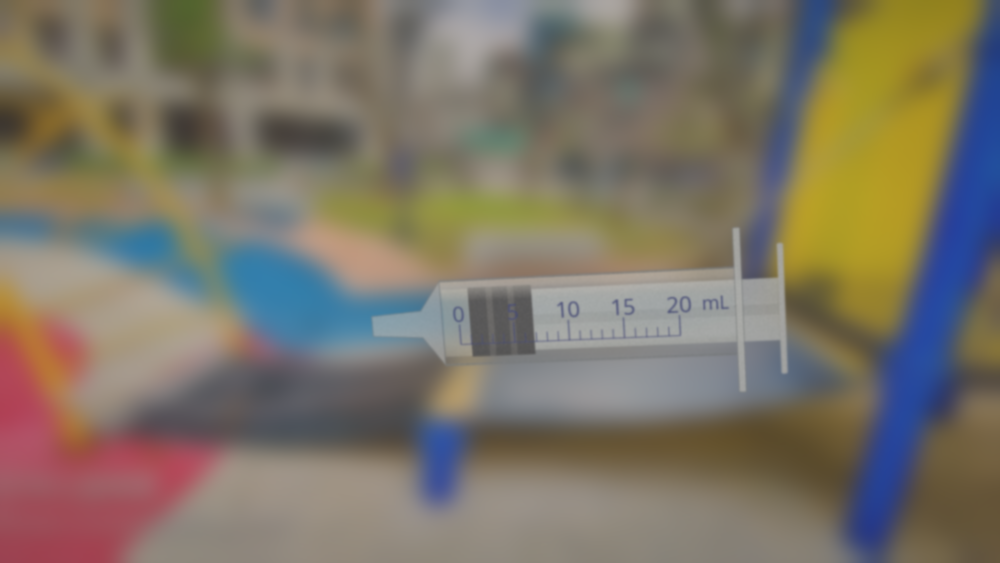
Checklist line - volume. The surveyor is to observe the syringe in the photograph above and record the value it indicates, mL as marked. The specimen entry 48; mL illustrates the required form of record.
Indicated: 1; mL
